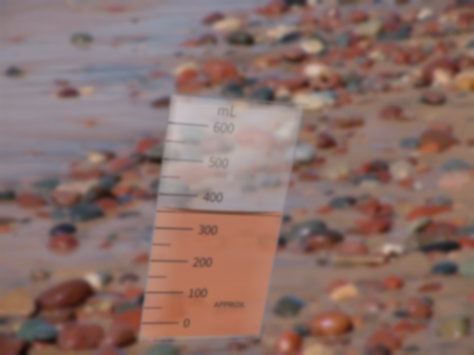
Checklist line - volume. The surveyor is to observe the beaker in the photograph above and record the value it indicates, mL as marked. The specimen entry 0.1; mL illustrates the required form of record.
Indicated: 350; mL
